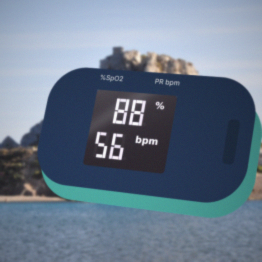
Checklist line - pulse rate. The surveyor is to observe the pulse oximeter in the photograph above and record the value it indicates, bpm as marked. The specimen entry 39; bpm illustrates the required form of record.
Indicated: 56; bpm
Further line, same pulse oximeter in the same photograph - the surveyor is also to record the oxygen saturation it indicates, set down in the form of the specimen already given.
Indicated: 88; %
